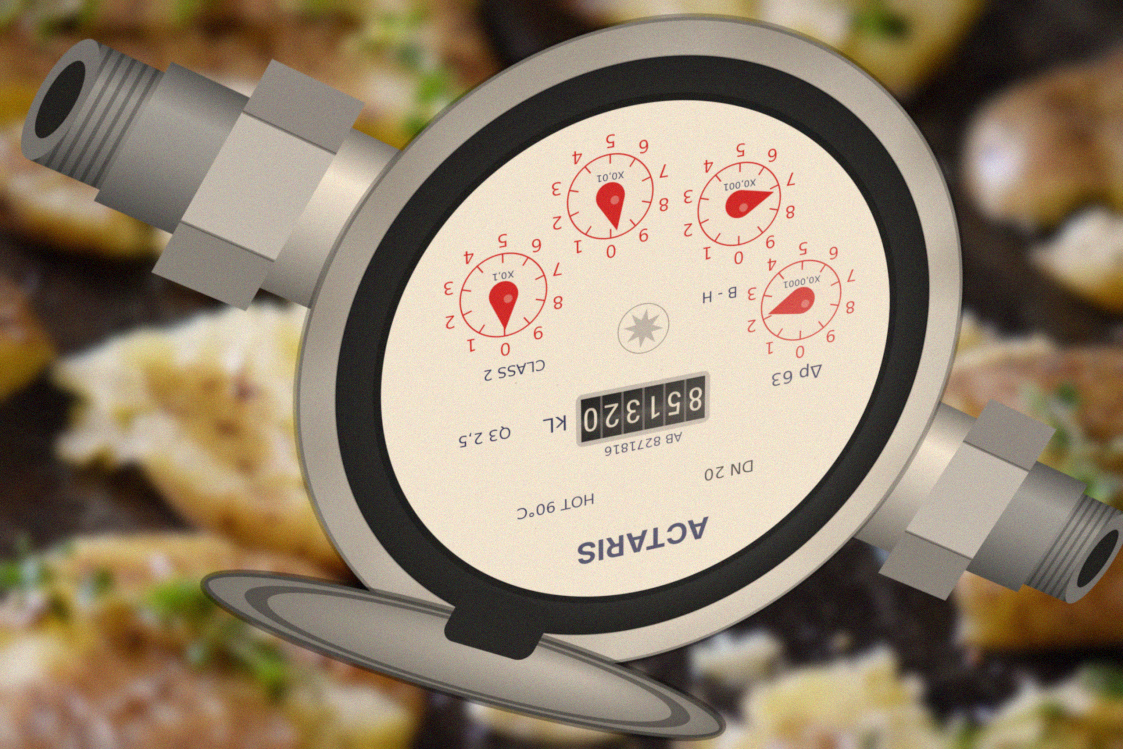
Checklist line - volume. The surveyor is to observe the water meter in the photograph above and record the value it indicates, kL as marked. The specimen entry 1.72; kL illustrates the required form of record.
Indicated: 851319.9972; kL
